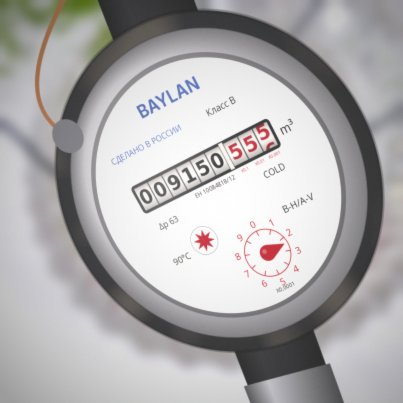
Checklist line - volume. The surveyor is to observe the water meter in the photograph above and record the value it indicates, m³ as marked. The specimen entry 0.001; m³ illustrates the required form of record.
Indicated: 9150.5552; m³
